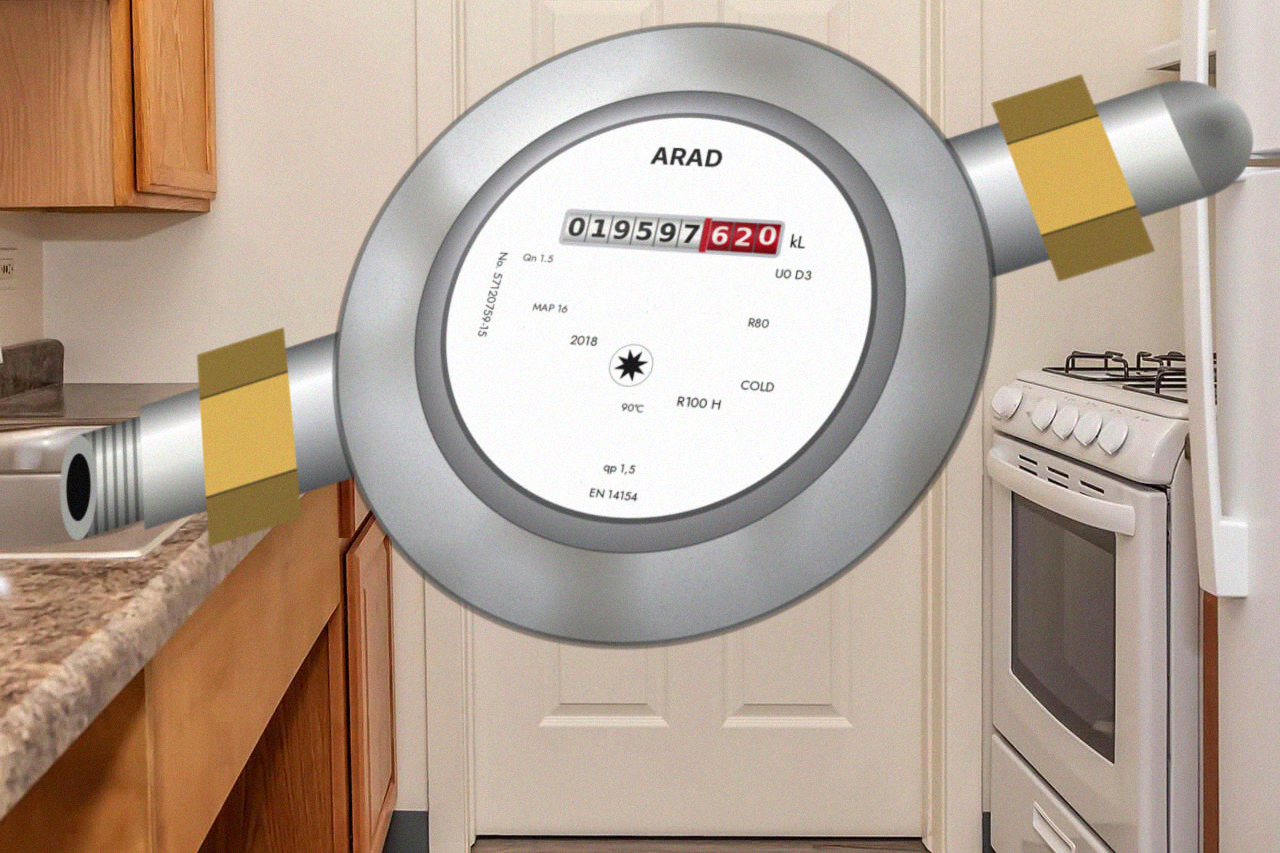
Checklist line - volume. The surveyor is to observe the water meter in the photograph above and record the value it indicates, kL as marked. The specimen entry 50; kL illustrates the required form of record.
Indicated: 19597.620; kL
